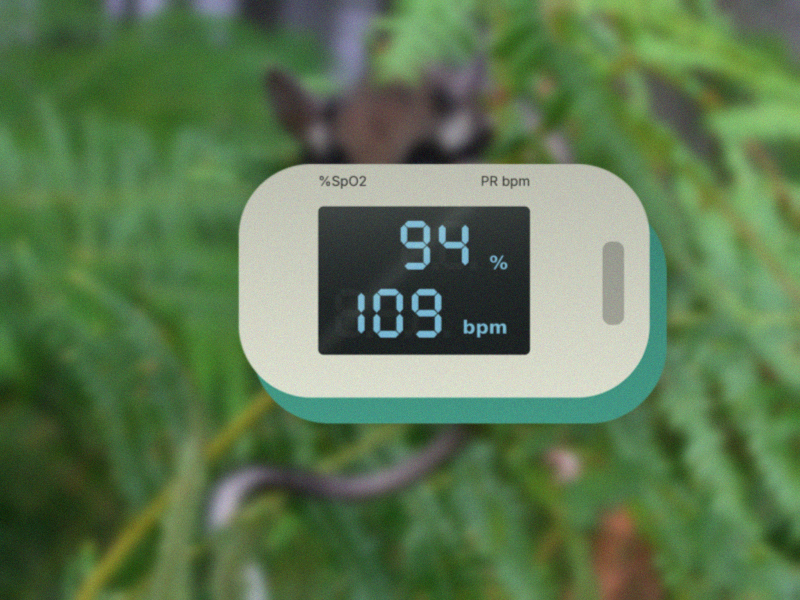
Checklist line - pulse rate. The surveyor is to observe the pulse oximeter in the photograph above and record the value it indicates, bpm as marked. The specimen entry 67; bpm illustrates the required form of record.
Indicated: 109; bpm
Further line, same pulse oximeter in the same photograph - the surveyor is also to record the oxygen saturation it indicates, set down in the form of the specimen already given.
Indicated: 94; %
